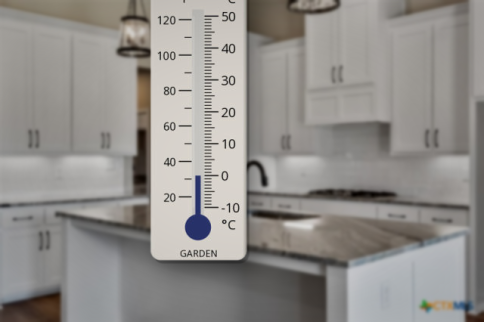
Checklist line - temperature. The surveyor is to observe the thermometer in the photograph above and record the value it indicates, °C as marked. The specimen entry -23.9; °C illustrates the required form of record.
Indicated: 0; °C
